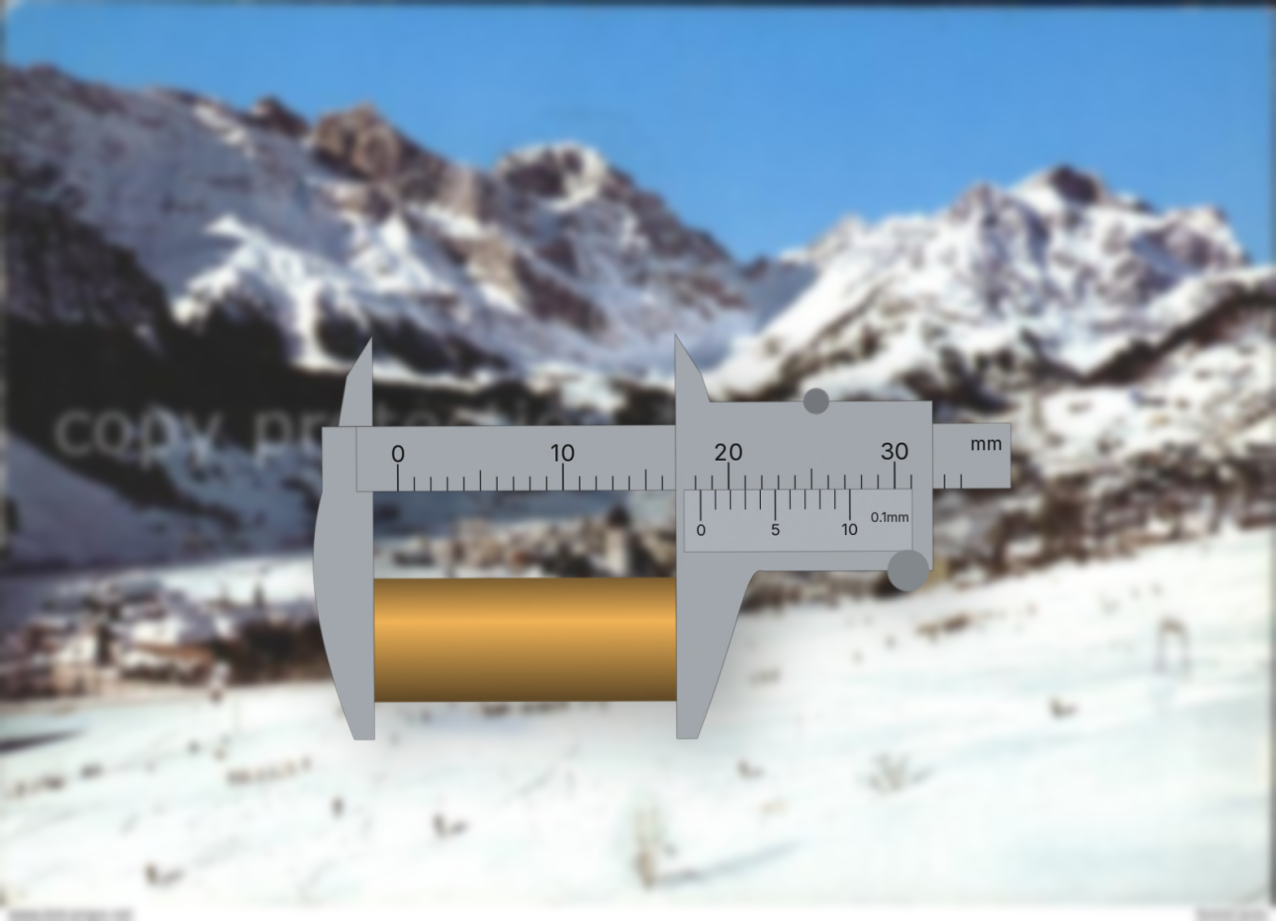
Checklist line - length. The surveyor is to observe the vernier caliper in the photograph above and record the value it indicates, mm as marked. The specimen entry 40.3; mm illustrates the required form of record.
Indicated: 18.3; mm
